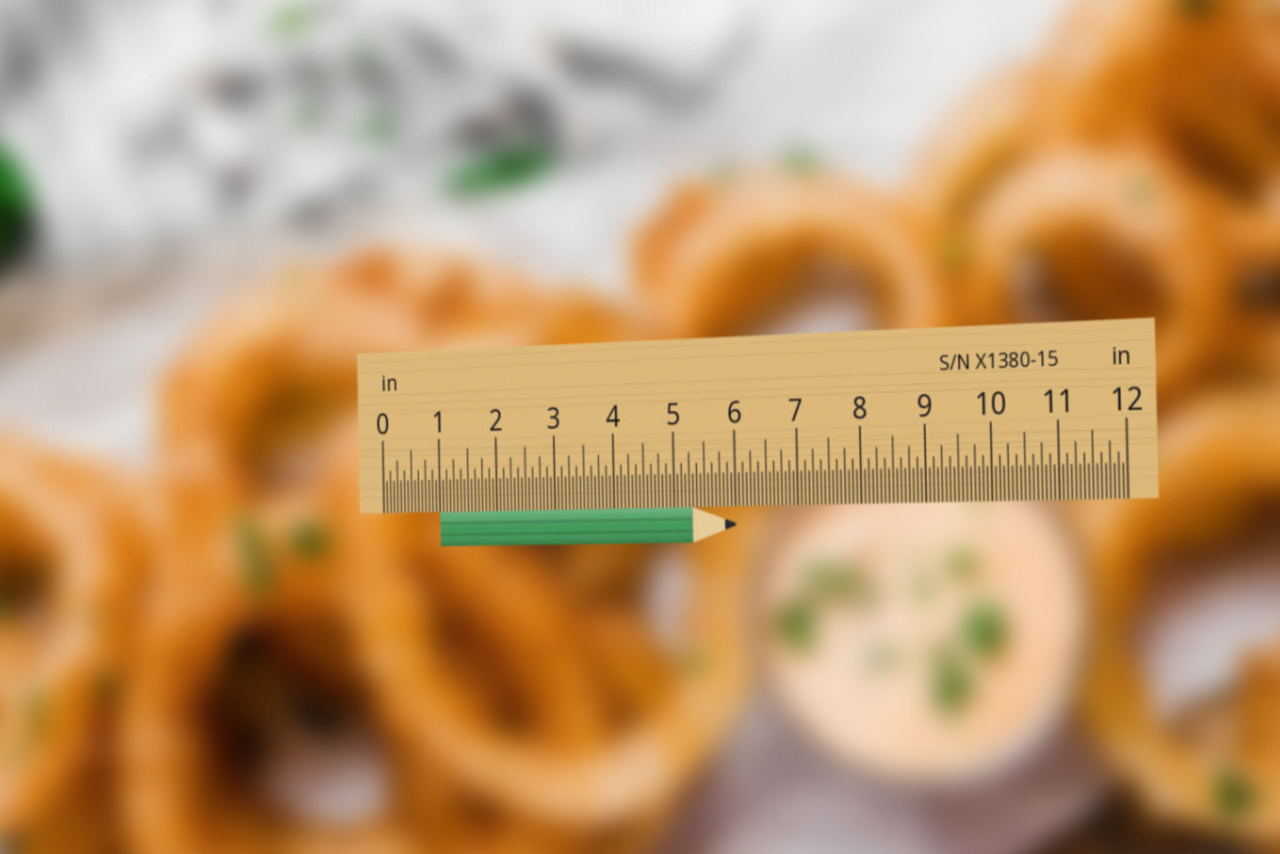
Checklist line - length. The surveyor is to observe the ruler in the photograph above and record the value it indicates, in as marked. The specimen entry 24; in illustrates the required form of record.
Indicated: 5; in
